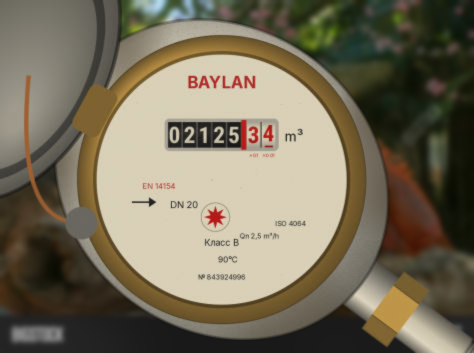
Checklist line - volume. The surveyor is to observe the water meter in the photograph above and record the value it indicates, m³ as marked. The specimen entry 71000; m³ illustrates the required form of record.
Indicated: 2125.34; m³
